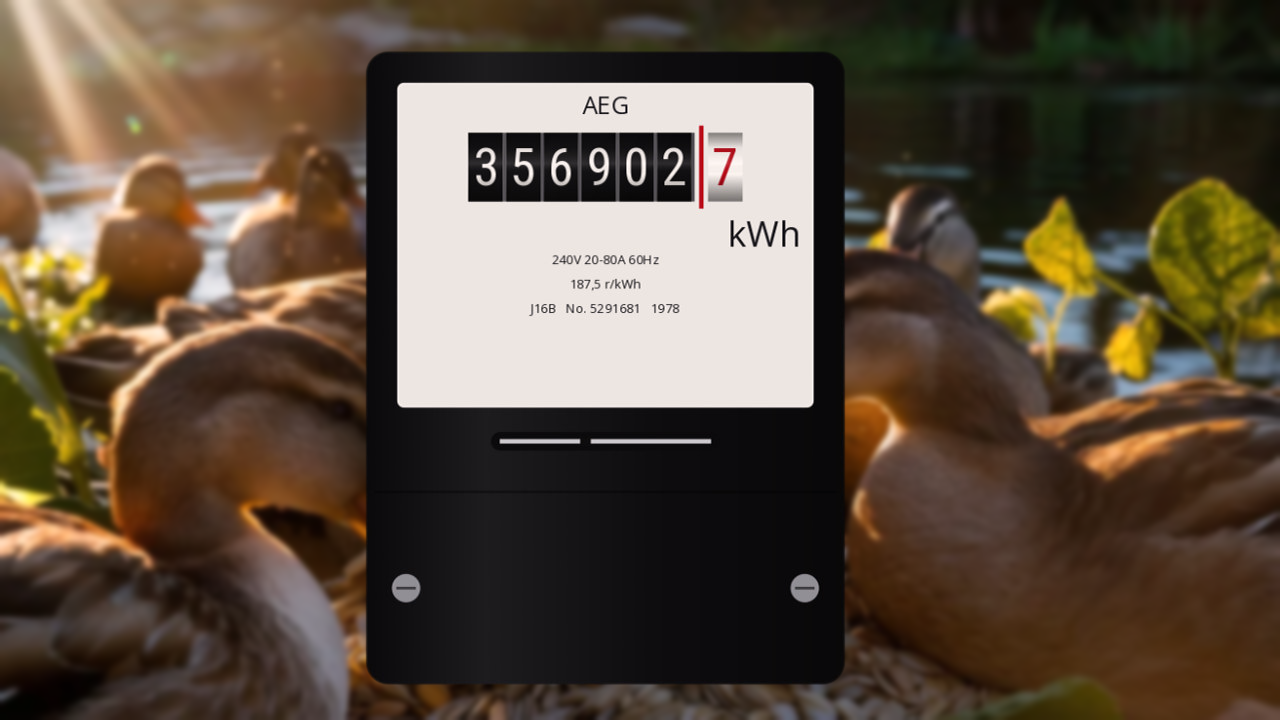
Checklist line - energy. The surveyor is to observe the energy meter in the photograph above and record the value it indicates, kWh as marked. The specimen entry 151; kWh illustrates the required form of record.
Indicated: 356902.7; kWh
